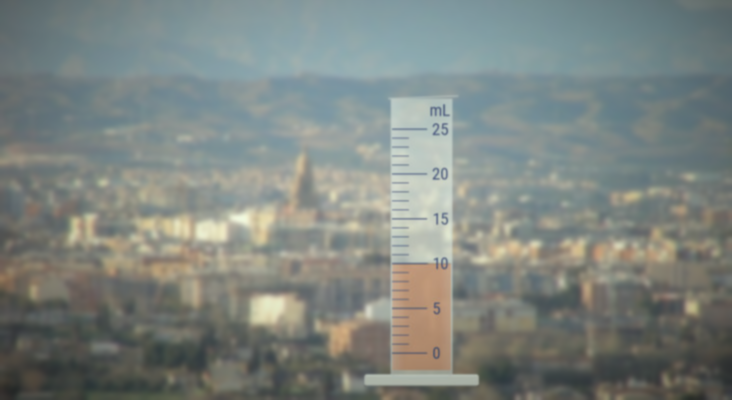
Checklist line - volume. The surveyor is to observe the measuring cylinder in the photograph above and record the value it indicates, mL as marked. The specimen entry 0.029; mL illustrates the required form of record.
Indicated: 10; mL
